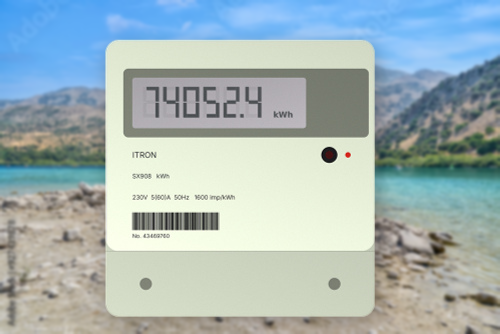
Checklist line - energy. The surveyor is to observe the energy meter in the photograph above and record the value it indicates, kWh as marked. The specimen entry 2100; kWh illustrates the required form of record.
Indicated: 74052.4; kWh
